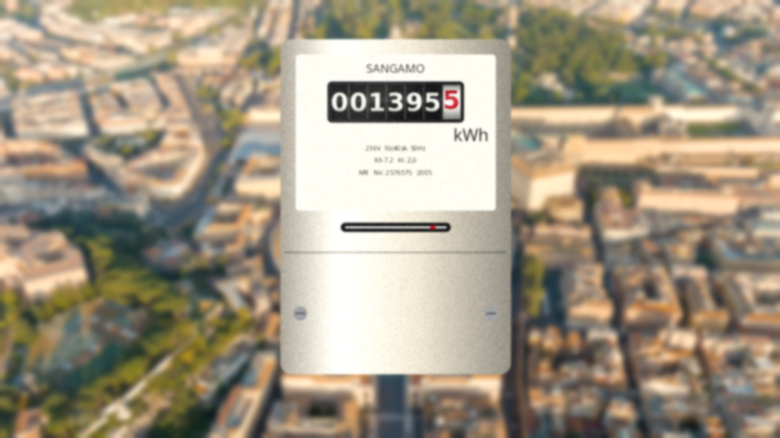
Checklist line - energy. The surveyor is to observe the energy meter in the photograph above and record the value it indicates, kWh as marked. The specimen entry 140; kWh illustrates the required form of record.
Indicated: 1395.5; kWh
